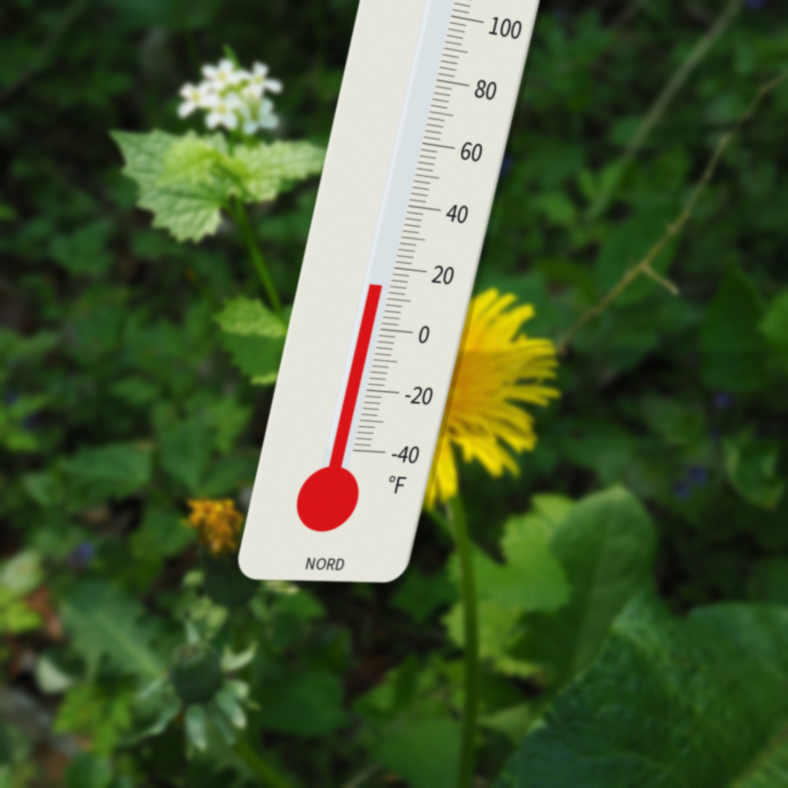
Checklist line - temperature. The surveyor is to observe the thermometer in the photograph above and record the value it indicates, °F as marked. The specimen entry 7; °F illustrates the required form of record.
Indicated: 14; °F
